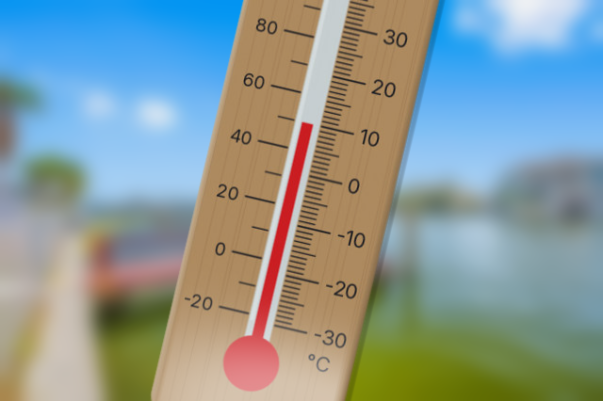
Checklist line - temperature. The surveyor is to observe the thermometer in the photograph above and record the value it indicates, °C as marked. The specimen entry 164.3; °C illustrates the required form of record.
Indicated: 10; °C
